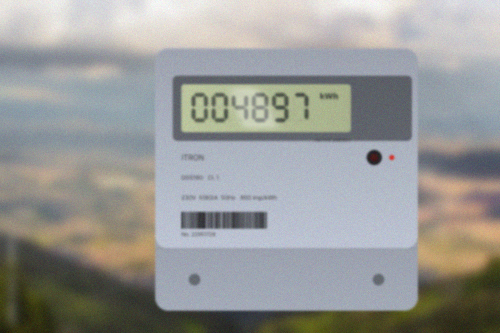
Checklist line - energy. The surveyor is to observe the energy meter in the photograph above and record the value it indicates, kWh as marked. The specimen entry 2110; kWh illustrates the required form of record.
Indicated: 4897; kWh
